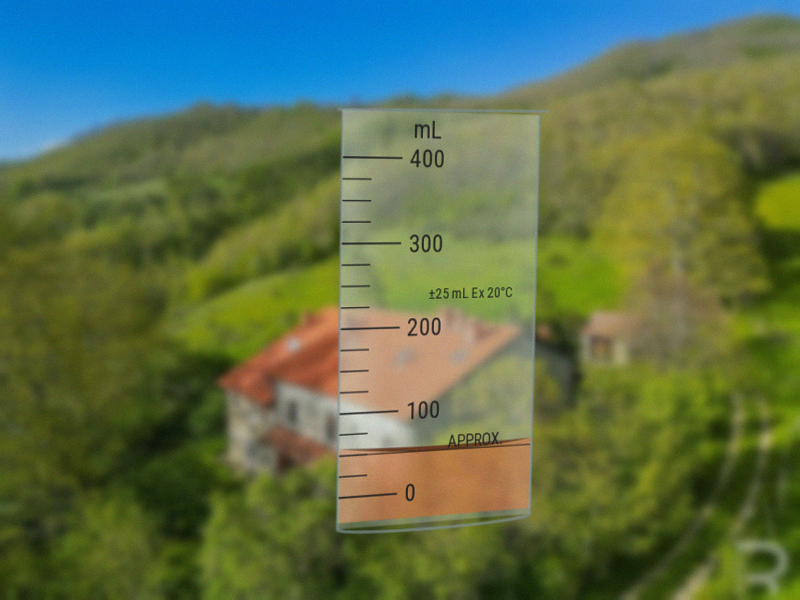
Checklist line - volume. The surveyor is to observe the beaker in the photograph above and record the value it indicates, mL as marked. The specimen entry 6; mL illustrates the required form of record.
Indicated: 50; mL
